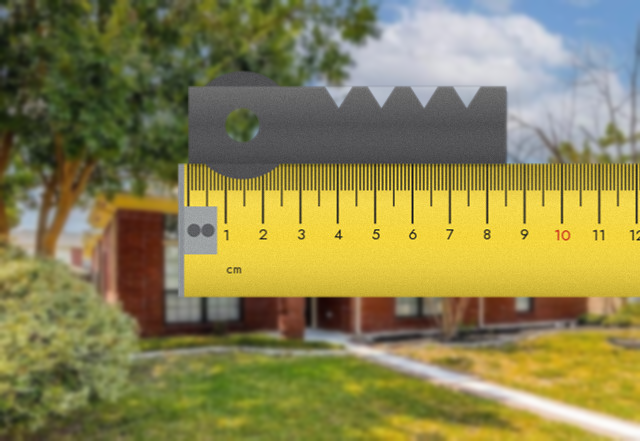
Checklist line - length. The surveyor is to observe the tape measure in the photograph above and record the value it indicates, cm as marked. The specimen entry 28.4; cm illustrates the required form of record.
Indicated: 8.5; cm
